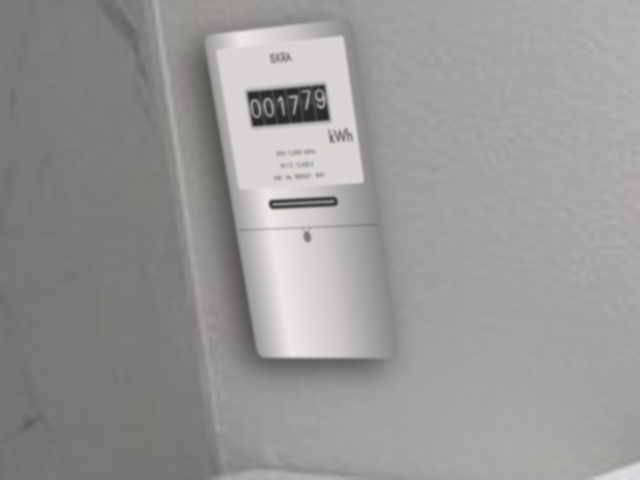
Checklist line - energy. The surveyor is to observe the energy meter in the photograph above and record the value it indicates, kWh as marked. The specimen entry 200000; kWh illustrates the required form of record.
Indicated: 1779; kWh
